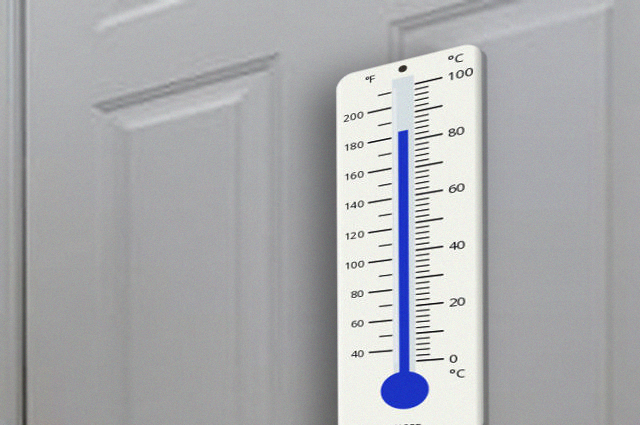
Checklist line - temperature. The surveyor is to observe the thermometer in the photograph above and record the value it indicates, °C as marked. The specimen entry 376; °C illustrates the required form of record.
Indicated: 84; °C
